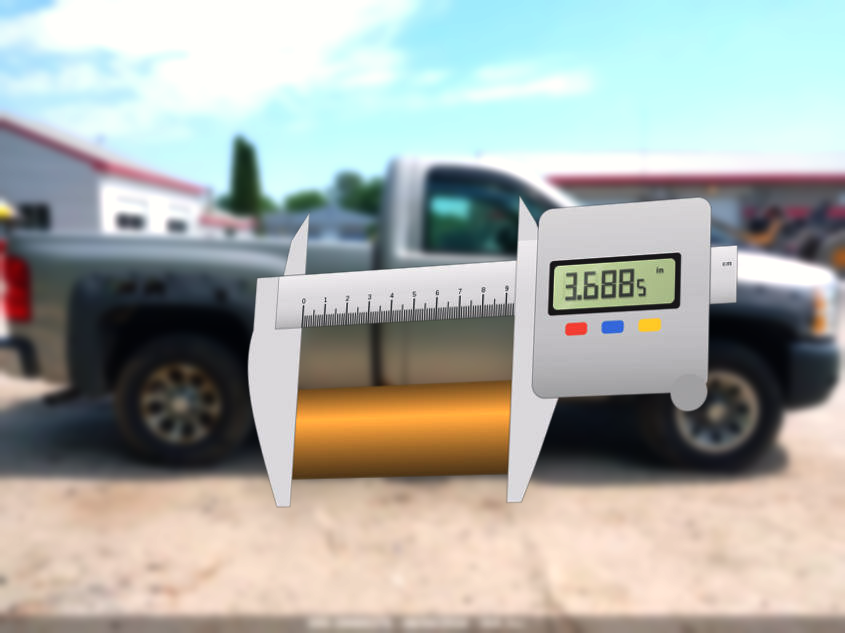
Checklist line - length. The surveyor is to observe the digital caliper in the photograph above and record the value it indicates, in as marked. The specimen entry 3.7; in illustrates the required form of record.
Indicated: 3.6885; in
